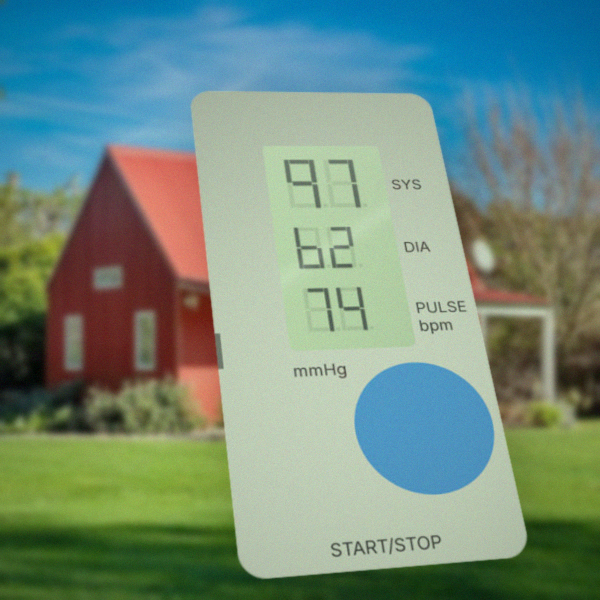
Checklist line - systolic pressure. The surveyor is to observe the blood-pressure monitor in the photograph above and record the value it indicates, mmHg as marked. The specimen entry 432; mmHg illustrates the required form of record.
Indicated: 97; mmHg
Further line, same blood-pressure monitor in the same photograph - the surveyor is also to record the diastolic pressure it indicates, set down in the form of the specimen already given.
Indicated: 62; mmHg
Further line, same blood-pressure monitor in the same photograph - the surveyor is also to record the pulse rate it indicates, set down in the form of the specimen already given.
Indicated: 74; bpm
